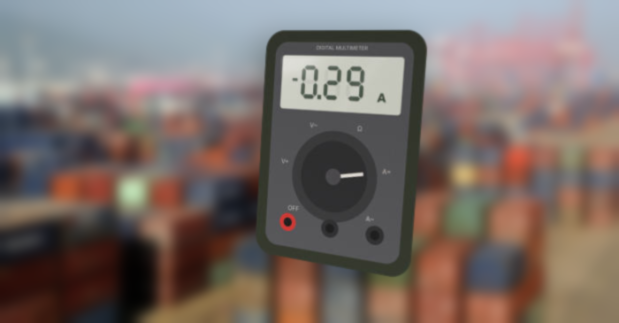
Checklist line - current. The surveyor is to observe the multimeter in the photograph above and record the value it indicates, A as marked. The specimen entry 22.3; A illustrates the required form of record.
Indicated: -0.29; A
